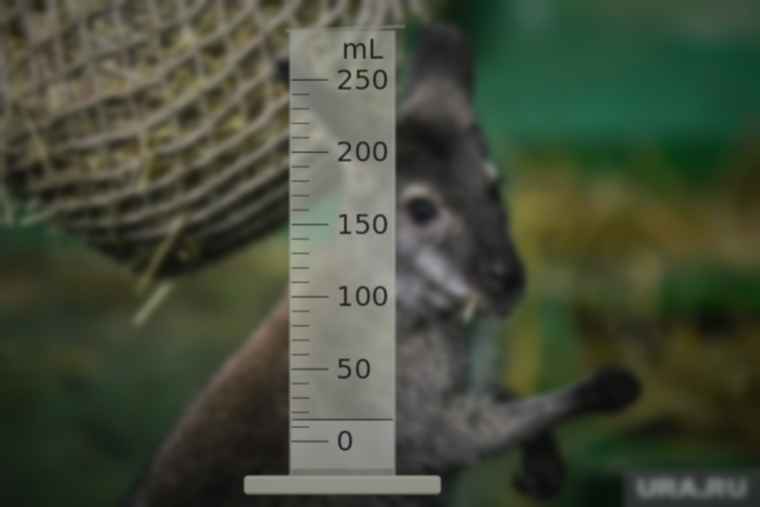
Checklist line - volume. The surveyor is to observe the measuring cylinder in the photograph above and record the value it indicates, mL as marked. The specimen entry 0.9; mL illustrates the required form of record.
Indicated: 15; mL
